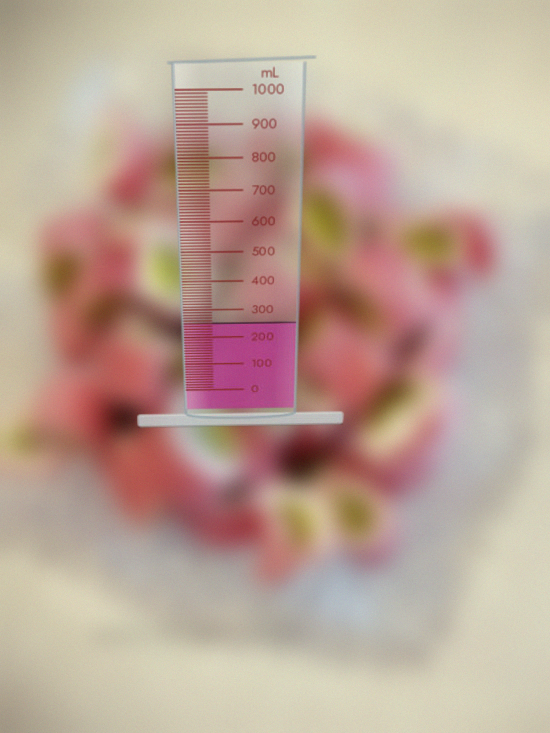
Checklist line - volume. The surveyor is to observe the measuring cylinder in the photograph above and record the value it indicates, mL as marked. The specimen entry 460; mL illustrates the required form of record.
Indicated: 250; mL
